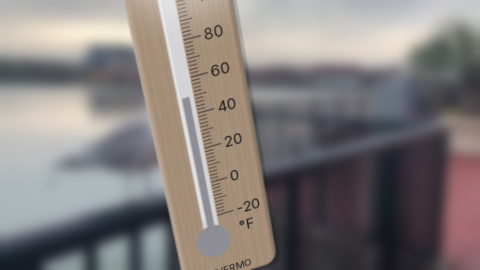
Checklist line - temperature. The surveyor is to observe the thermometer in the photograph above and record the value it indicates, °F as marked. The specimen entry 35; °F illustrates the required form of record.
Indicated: 50; °F
